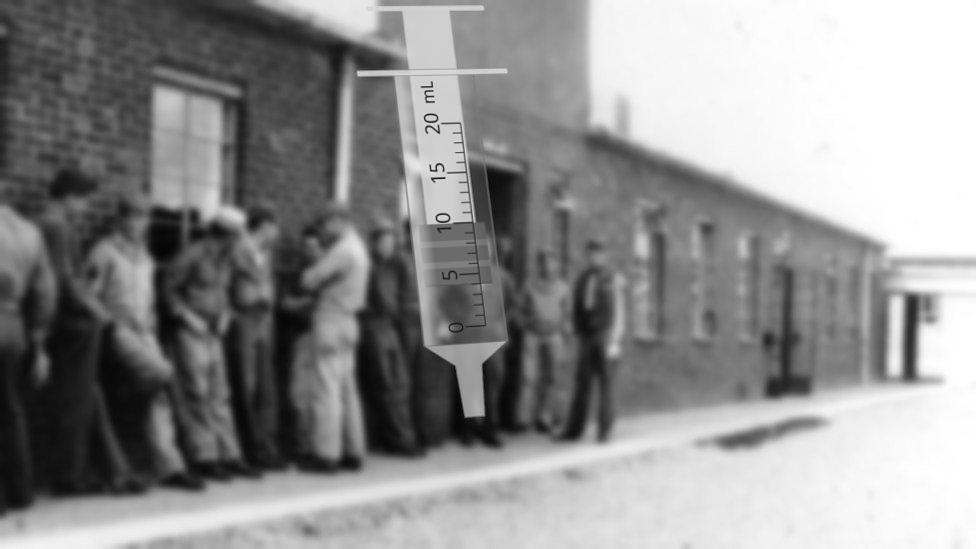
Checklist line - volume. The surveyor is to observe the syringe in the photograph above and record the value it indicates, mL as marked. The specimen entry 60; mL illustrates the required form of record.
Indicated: 4; mL
